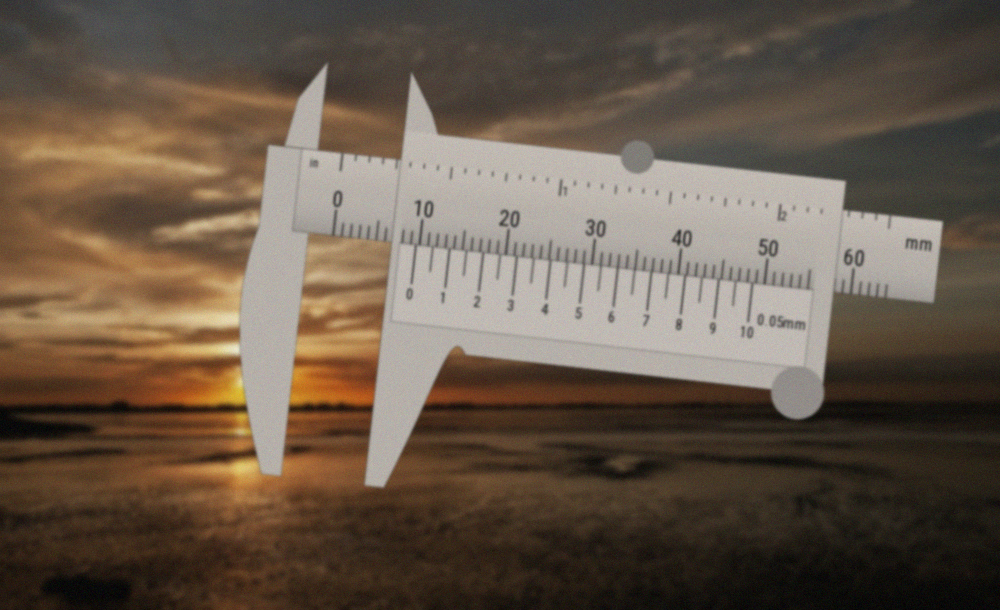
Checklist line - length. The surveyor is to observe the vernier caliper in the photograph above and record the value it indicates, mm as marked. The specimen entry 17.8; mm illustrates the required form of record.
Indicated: 9.6; mm
